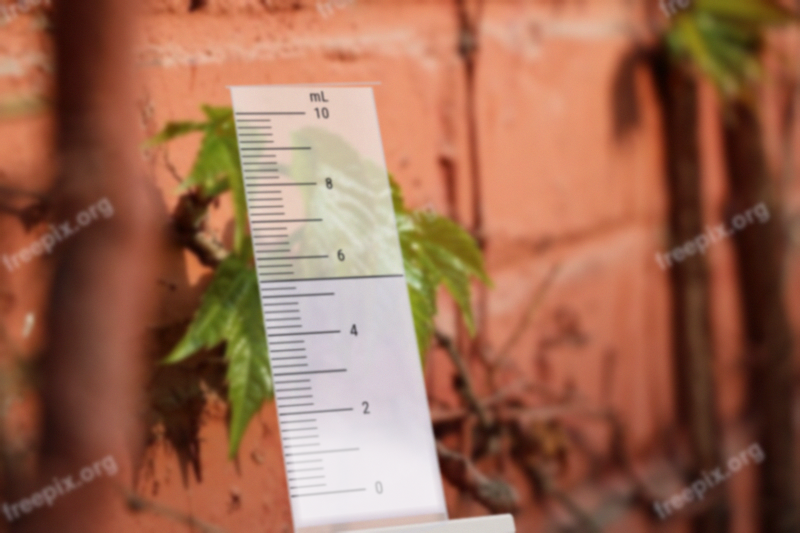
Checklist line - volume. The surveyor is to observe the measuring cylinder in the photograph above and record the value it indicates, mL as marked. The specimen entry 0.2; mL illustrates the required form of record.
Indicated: 5.4; mL
